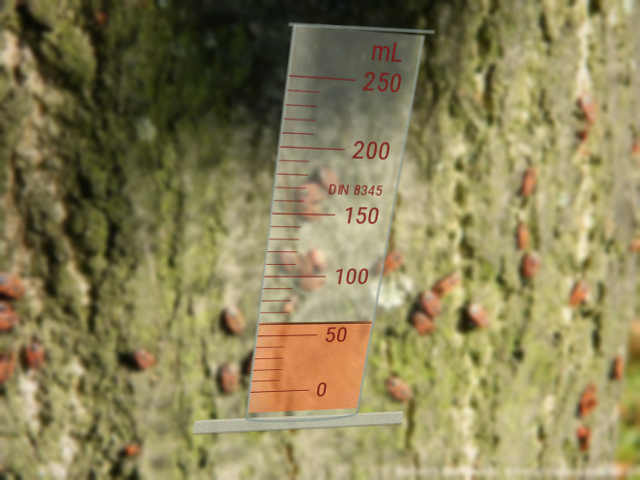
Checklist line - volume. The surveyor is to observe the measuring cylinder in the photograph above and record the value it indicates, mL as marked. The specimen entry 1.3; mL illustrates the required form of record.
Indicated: 60; mL
